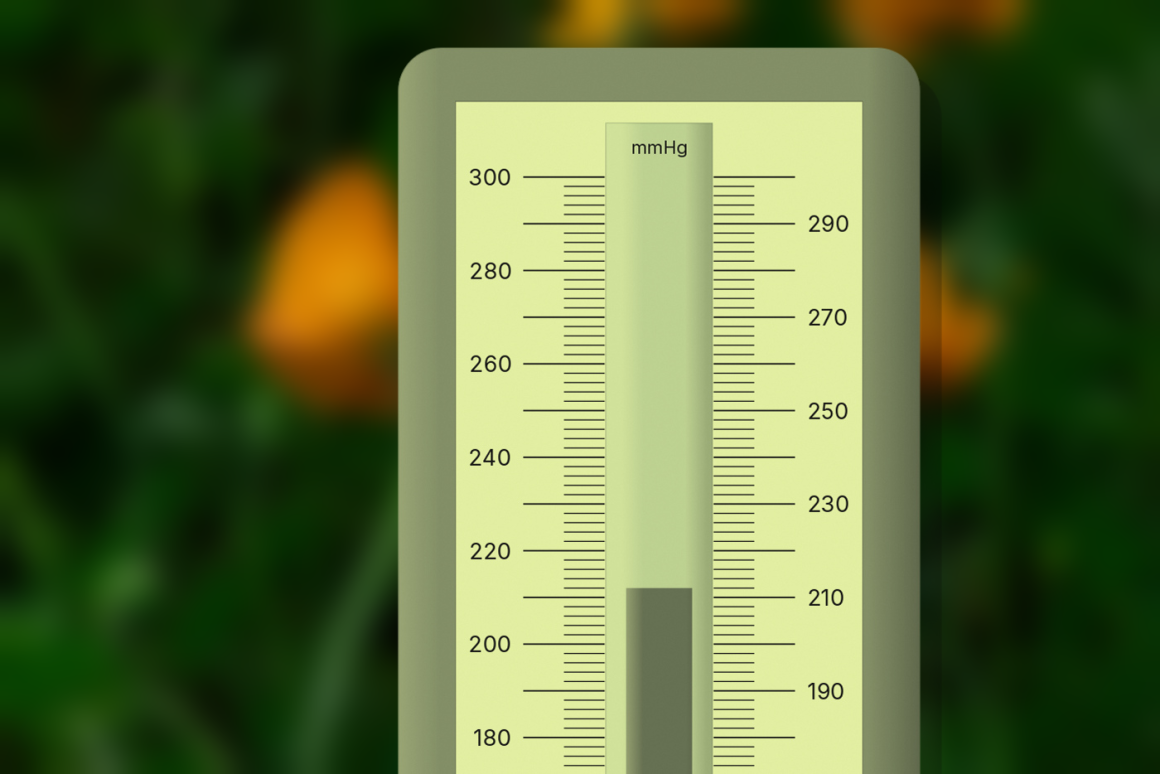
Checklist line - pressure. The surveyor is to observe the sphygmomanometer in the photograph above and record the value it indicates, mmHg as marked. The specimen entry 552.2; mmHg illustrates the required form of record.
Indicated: 212; mmHg
